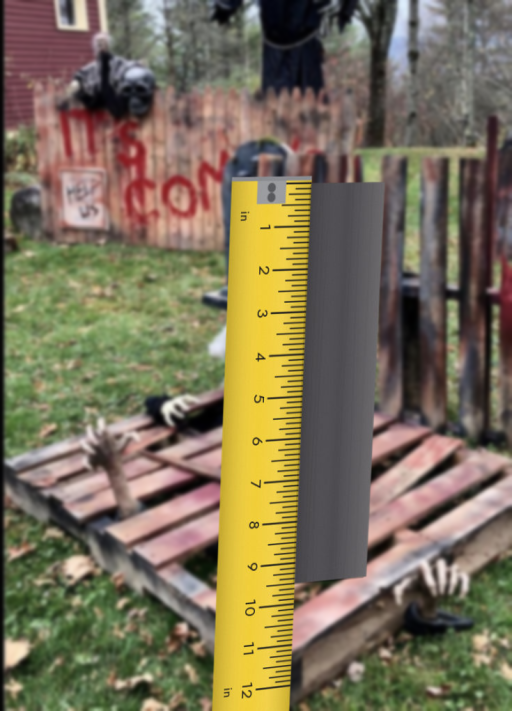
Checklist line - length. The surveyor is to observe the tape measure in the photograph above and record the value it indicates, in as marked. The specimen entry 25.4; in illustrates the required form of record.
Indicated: 9.5; in
